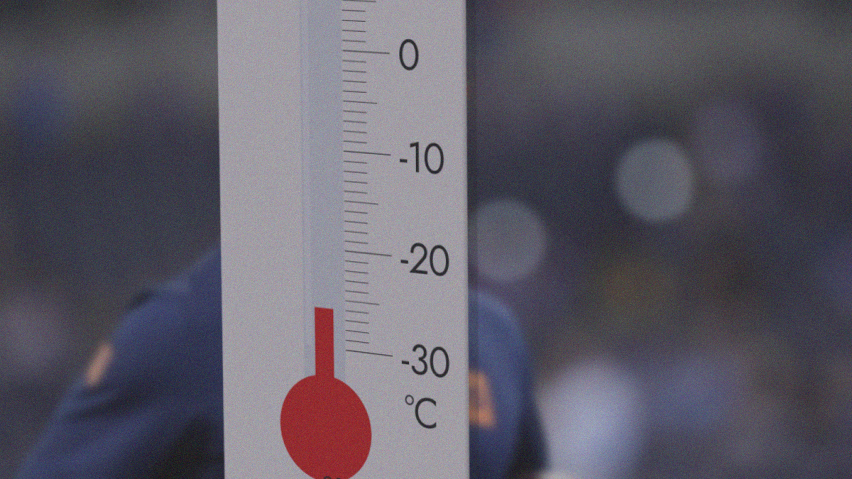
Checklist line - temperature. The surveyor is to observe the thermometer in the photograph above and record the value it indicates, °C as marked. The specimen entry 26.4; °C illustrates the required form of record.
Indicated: -26; °C
